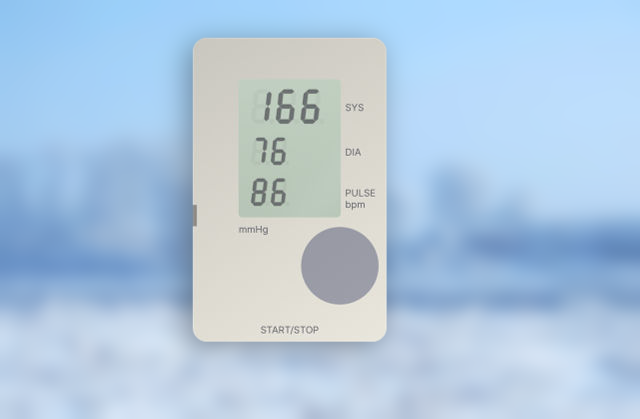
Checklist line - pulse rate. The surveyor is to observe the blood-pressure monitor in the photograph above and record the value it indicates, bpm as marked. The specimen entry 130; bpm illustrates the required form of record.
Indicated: 86; bpm
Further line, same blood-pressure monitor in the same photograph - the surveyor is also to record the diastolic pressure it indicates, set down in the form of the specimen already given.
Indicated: 76; mmHg
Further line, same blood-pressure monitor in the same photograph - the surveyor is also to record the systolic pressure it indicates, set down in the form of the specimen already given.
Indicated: 166; mmHg
